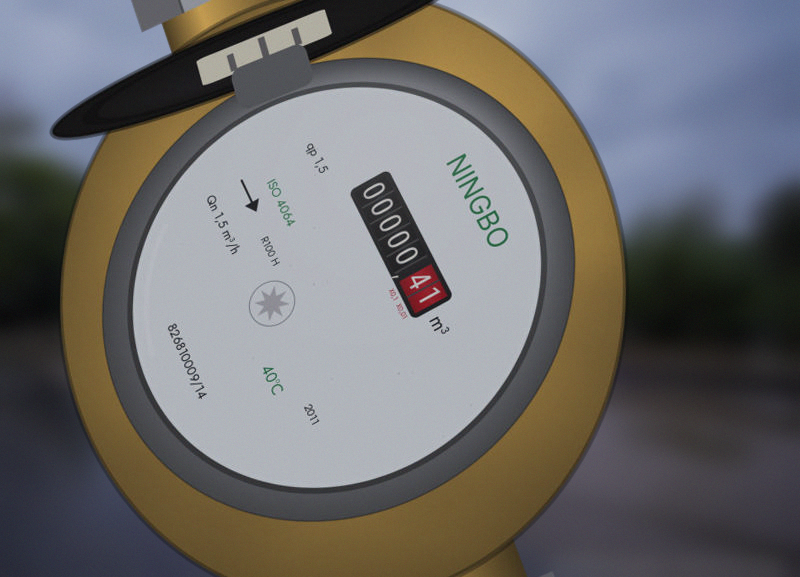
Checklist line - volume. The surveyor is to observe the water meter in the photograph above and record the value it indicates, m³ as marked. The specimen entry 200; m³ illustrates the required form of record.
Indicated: 0.41; m³
